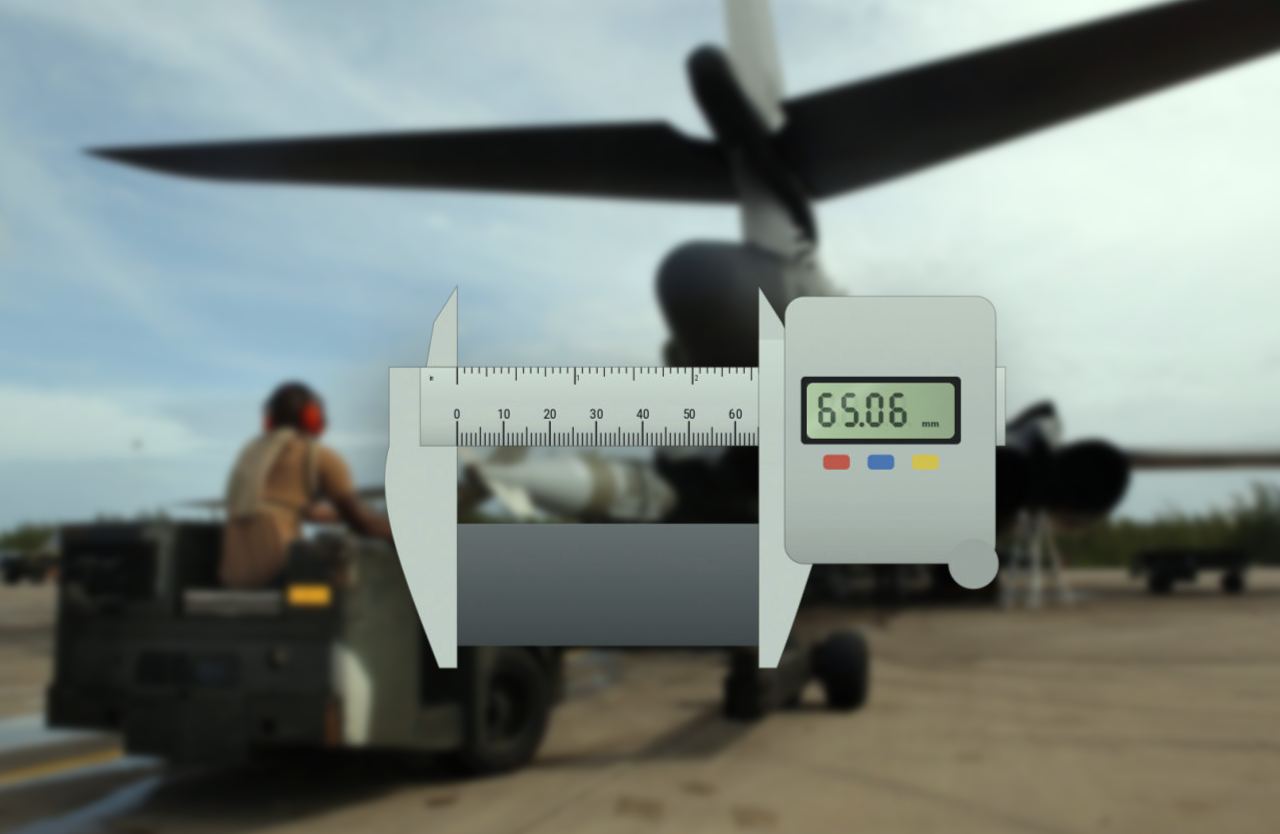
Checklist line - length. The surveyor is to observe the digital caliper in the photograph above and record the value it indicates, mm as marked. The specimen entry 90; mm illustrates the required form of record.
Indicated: 65.06; mm
